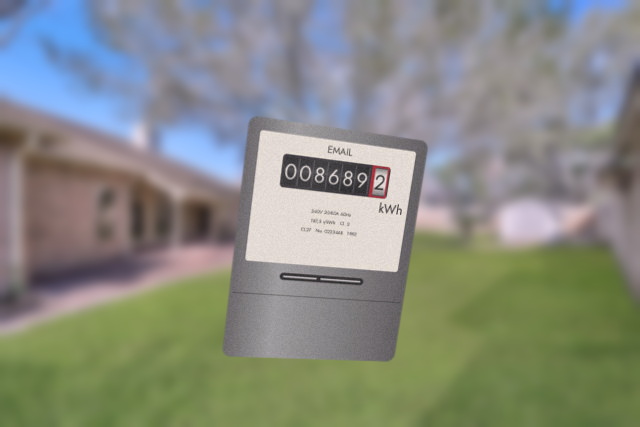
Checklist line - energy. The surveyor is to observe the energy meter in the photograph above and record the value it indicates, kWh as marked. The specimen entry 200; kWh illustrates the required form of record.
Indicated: 8689.2; kWh
